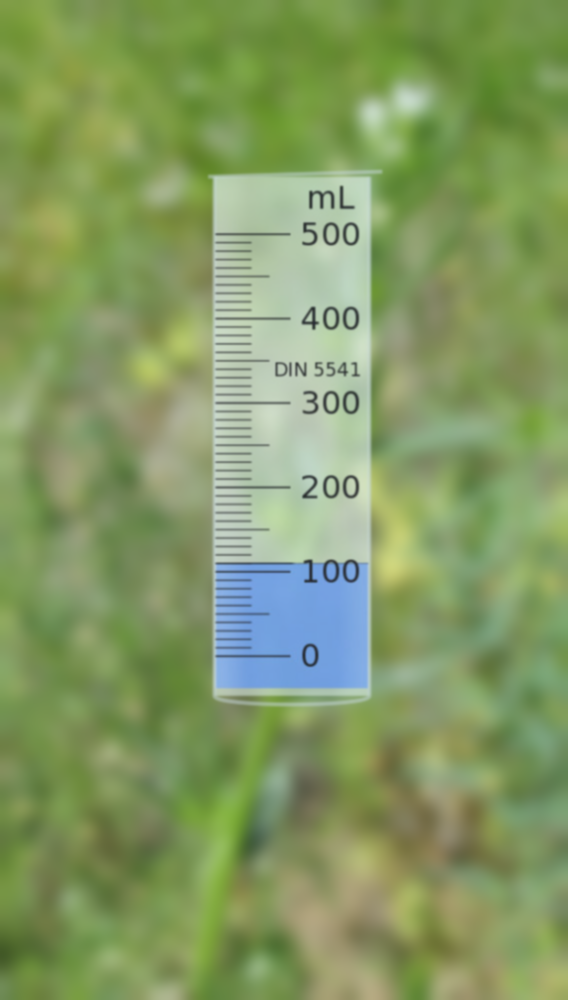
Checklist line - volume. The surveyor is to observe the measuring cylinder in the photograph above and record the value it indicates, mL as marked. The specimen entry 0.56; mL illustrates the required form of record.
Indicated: 110; mL
